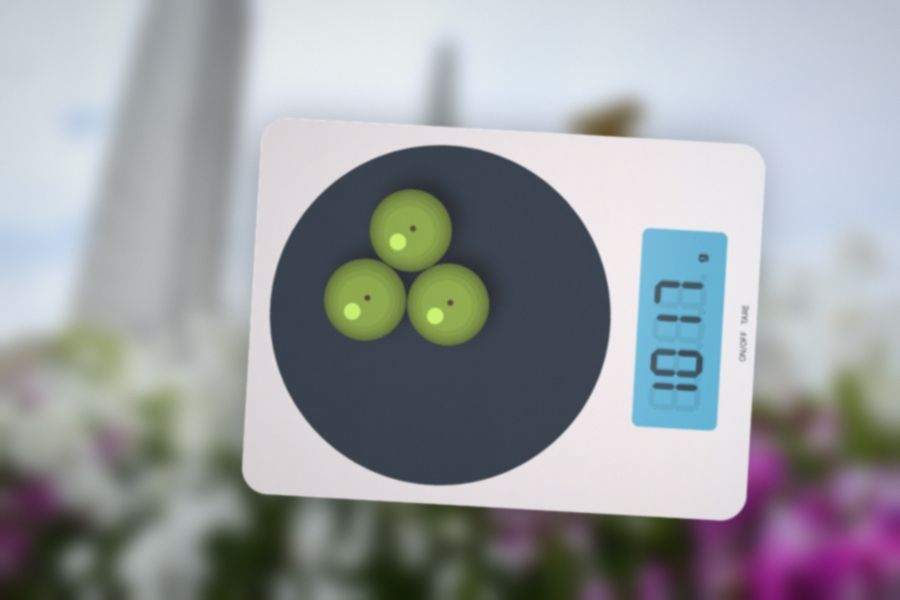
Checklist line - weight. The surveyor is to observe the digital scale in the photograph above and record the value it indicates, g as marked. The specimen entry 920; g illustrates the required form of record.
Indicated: 1017; g
